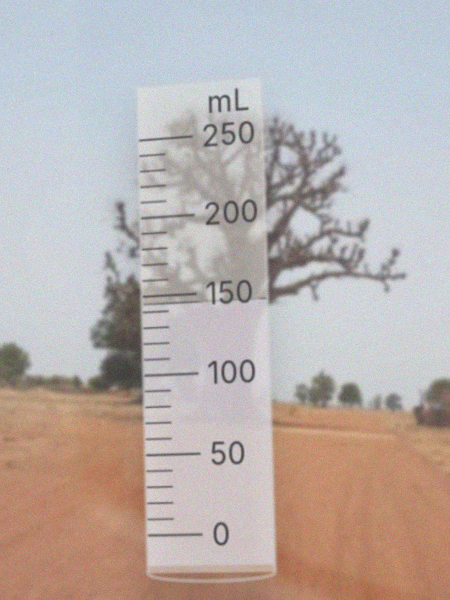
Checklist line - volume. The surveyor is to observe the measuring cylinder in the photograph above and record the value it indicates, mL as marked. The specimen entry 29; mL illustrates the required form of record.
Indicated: 145; mL
